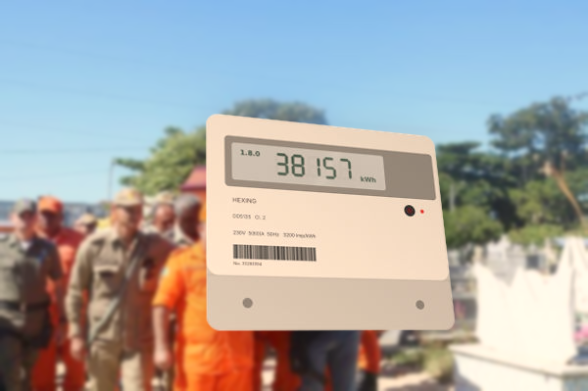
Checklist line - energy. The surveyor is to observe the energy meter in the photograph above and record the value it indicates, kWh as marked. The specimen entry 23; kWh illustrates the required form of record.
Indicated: 38157; kWh
